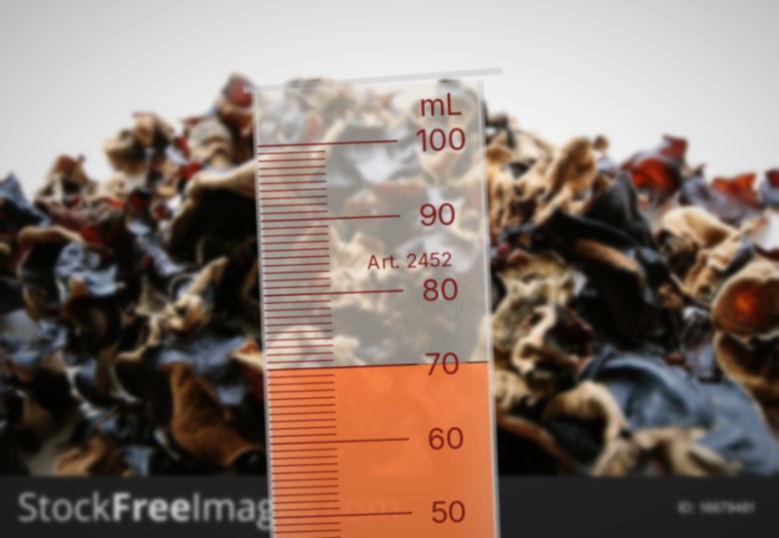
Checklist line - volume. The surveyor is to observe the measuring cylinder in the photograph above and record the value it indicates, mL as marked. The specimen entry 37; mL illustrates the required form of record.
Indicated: 70; mL
